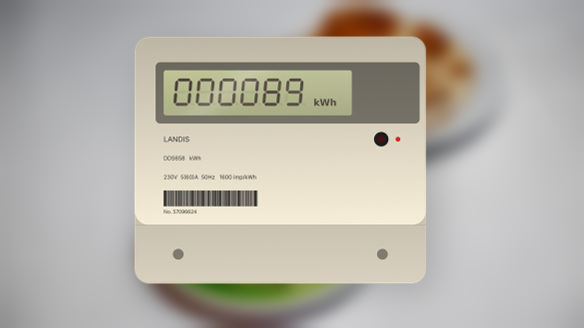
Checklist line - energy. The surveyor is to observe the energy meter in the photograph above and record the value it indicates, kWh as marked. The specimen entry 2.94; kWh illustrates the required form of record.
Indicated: 89; kWh
